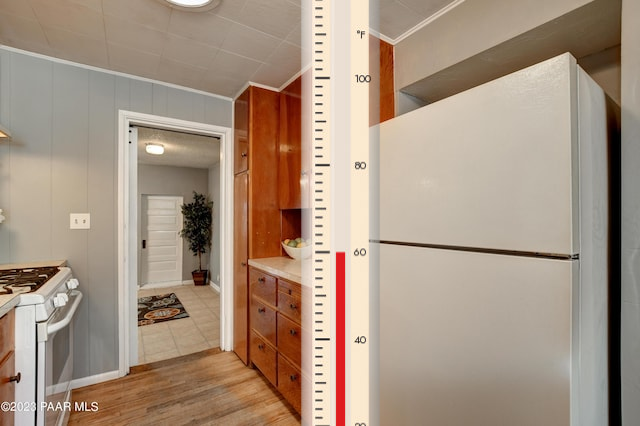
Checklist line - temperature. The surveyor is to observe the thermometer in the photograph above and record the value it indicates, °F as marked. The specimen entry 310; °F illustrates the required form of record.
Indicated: 60; °F
